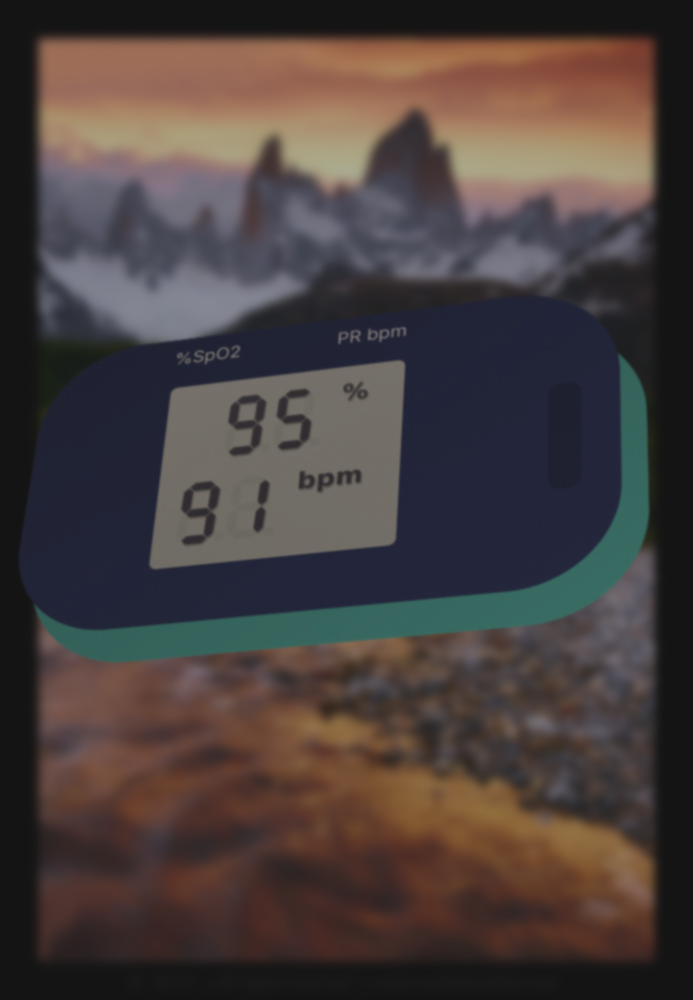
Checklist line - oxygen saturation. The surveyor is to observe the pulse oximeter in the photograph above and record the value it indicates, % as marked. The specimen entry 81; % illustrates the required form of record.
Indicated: 95; %
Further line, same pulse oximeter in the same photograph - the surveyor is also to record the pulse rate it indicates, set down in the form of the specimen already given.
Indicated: 91; bpm
